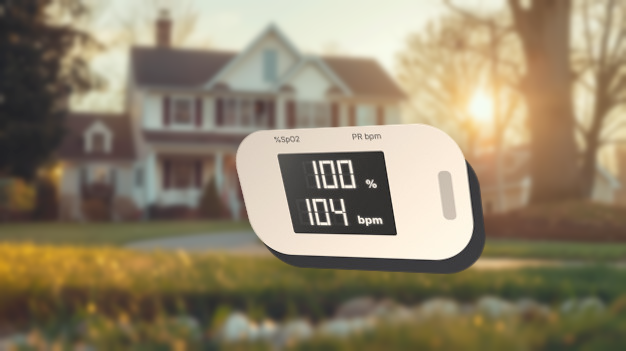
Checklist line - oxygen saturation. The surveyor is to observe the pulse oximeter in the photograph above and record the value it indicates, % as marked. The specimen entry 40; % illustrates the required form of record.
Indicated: 100; %
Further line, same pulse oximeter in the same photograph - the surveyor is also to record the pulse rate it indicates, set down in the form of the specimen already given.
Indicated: 104; bpm
